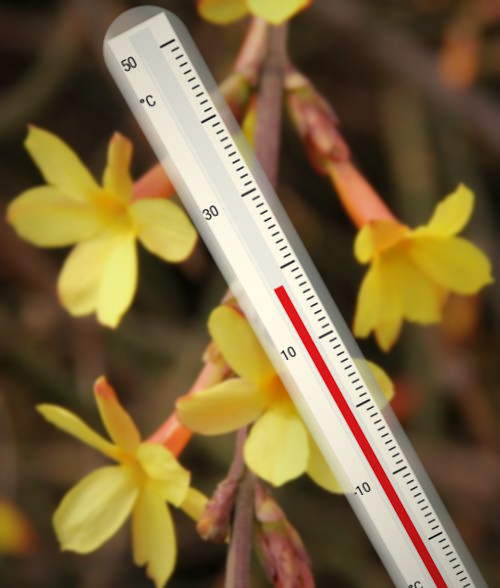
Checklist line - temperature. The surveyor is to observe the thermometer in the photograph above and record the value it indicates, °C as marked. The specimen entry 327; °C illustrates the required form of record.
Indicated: 18; °C
